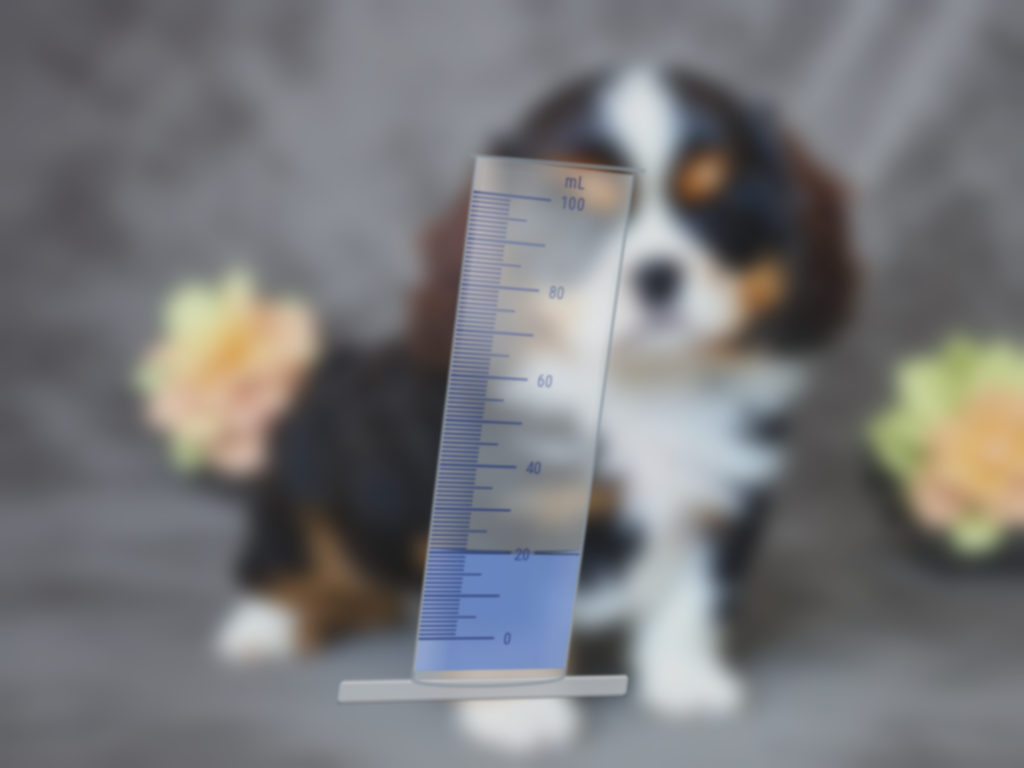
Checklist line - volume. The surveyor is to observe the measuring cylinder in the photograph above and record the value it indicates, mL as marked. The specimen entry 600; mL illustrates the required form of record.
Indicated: 20; mL
